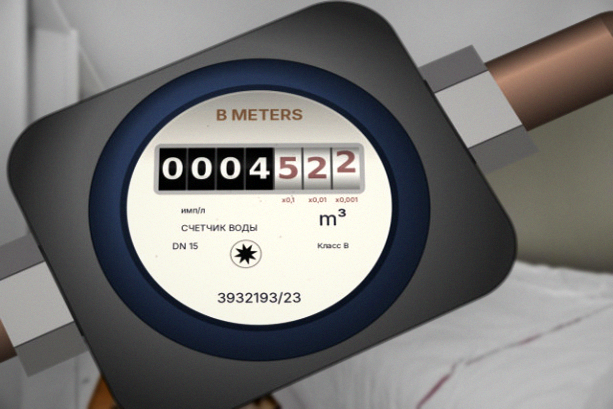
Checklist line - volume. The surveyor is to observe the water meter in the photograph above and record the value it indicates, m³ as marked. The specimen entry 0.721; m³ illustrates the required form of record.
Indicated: 4.522; m³
